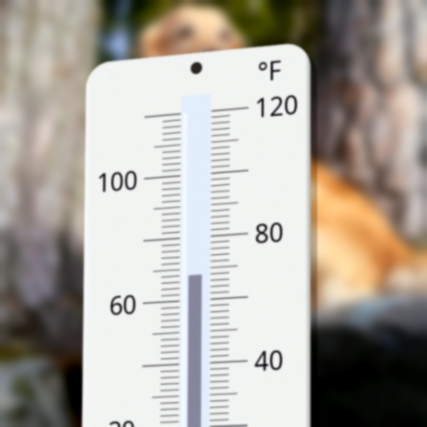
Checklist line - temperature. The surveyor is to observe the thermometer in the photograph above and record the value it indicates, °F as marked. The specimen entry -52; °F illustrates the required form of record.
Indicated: 68; °F
